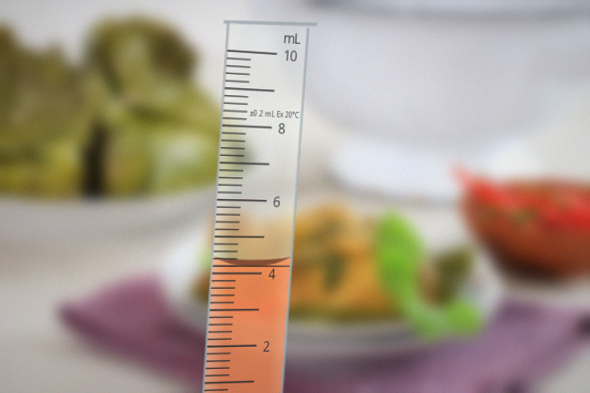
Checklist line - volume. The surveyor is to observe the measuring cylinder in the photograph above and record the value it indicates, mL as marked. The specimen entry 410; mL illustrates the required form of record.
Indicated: 4.2; mL
